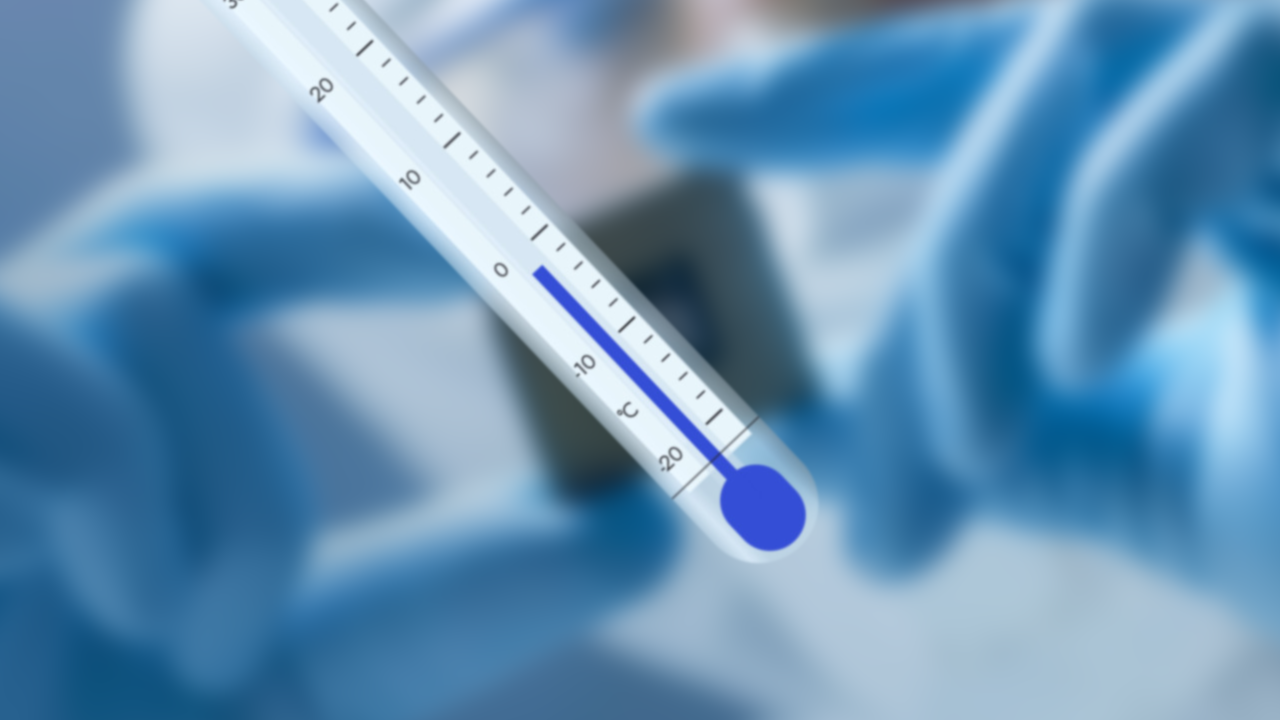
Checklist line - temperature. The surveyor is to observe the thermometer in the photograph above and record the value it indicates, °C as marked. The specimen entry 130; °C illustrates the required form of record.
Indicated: -2; °C
